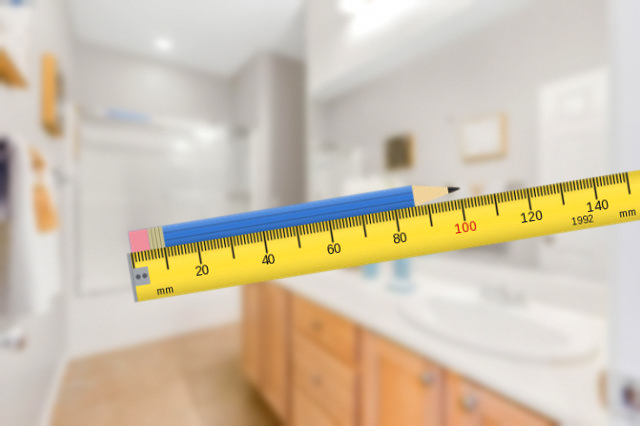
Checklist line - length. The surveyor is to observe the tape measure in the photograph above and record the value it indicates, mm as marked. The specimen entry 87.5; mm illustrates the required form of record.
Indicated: 100; mm
